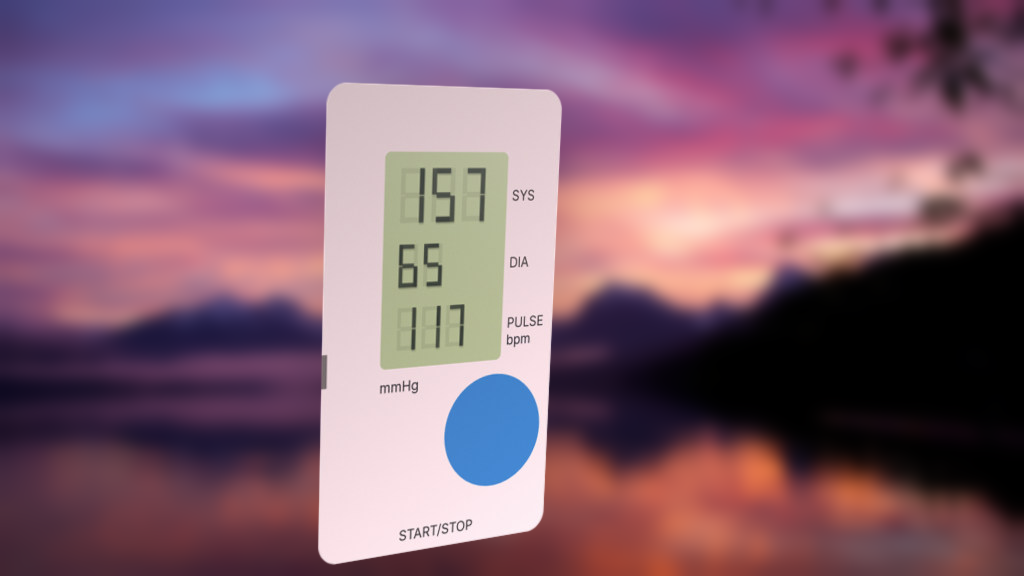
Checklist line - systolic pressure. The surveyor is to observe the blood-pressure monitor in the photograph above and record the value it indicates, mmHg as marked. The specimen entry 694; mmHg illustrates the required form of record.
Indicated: 157; mmHg
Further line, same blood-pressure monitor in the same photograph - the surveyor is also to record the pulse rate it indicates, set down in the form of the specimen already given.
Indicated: 117; bpm
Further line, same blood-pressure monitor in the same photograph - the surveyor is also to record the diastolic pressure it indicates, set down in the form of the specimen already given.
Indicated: 65; mmHg
